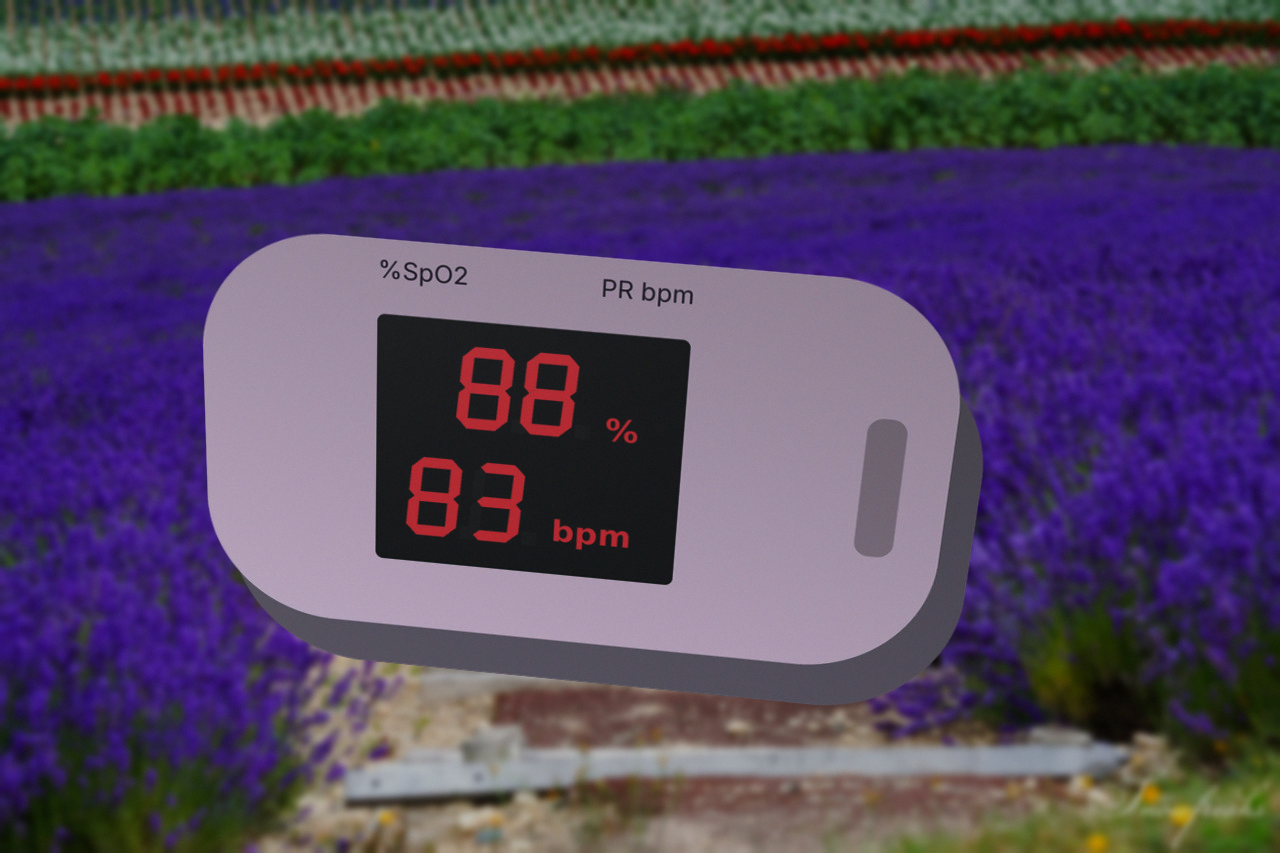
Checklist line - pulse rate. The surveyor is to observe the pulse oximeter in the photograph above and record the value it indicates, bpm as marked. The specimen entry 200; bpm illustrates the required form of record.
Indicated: 83; bpm
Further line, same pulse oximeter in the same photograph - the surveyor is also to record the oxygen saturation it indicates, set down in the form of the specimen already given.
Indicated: 88; %
